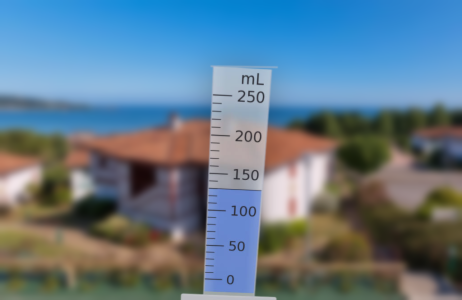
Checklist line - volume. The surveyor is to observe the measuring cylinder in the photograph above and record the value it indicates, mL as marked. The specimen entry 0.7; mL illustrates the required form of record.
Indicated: 130; mL
